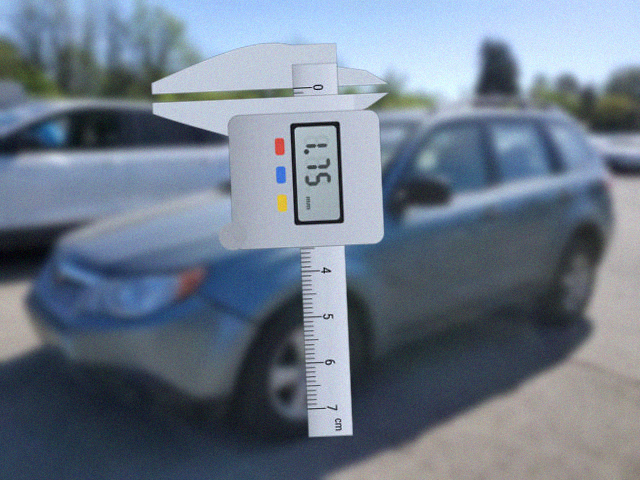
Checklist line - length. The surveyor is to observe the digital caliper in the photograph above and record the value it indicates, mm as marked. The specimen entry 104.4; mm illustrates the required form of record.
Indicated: 1.75; mm
